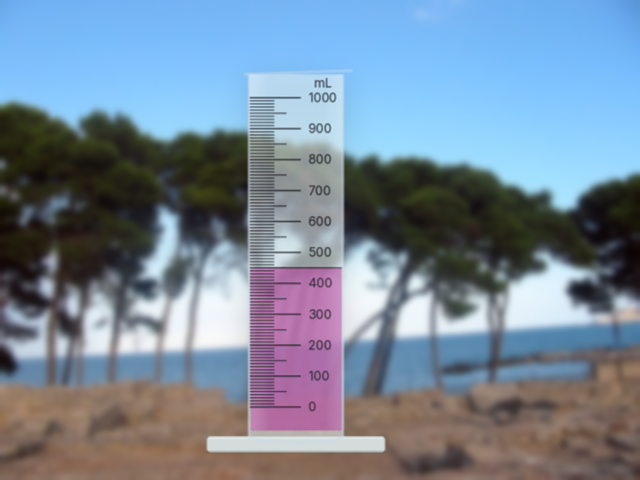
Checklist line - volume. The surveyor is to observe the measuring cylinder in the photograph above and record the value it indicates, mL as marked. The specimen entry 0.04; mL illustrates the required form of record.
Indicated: 450; mL
